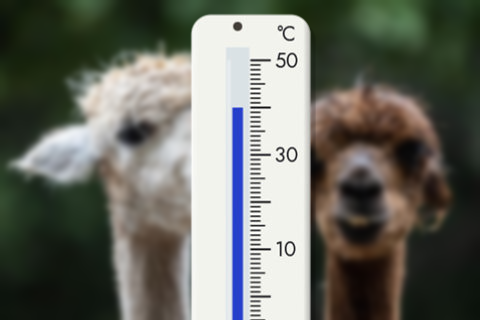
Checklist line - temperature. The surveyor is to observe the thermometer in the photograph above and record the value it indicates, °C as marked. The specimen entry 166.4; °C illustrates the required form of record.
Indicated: 40; °C
